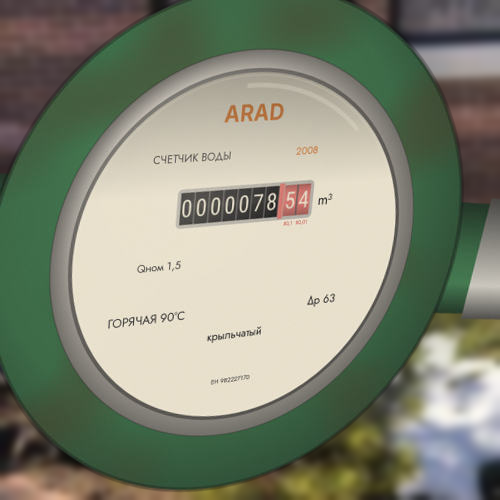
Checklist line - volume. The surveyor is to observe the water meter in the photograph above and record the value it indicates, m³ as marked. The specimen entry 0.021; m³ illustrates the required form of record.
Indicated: 78.54; m³
